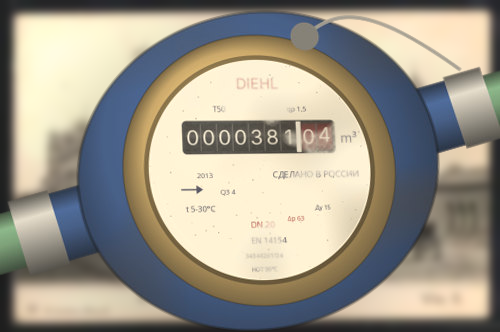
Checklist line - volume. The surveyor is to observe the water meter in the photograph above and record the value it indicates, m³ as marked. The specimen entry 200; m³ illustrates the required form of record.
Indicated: 381.04; m³
